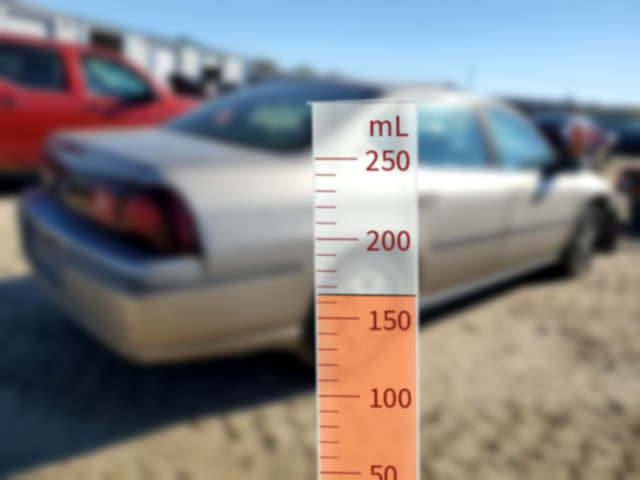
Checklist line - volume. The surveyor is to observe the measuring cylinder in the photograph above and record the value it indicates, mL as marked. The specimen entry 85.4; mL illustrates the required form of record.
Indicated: 165; mL
